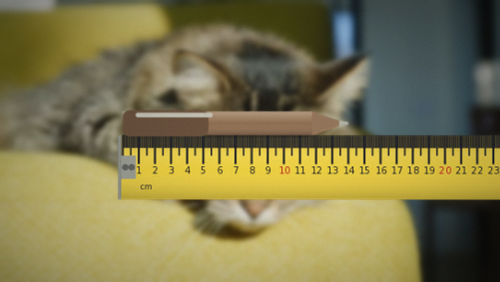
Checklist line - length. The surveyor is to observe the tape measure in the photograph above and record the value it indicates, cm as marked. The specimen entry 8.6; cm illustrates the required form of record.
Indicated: 14; cm
